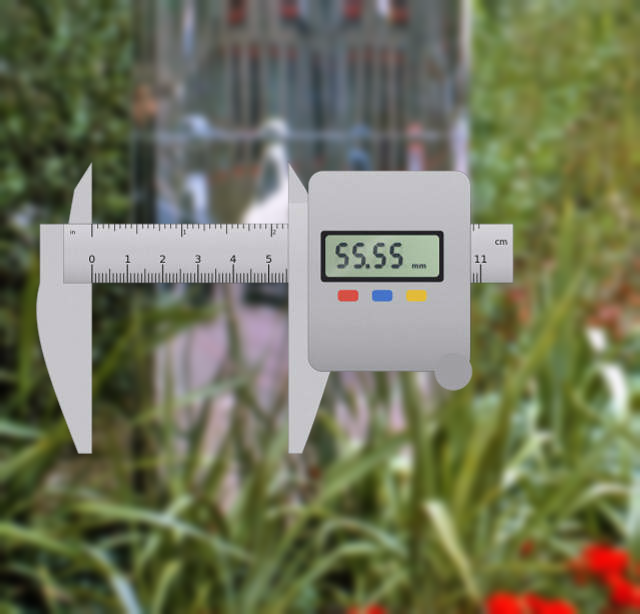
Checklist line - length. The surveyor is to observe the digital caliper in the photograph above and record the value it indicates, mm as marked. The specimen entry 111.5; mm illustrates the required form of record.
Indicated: 55.55; mm
